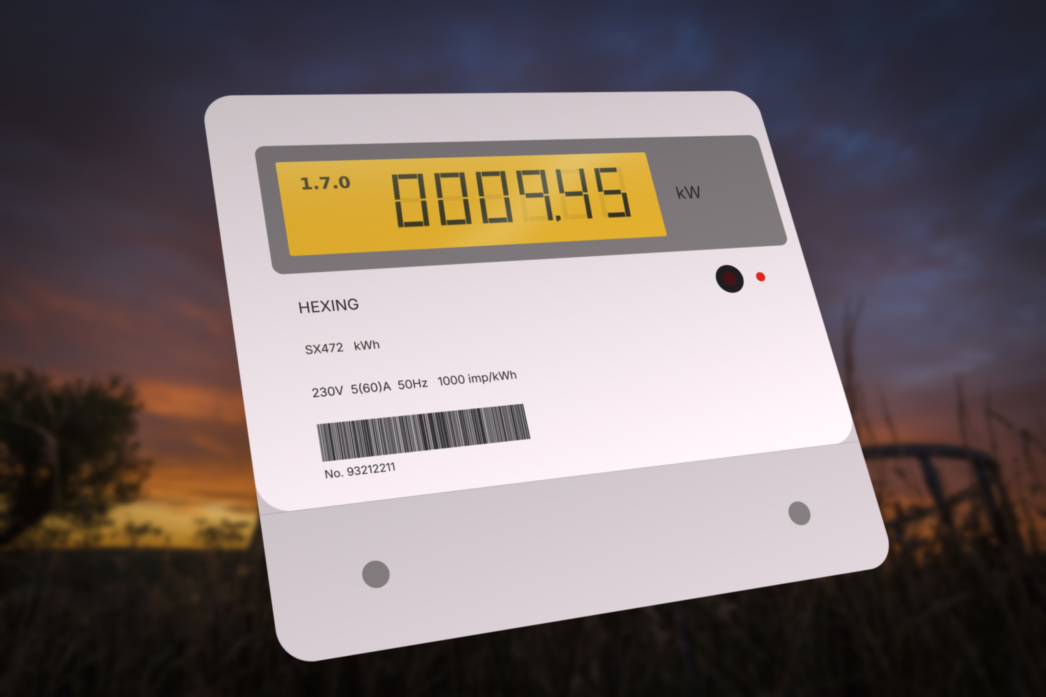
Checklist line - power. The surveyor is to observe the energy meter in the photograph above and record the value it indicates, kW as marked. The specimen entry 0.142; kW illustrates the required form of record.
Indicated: 9.45; kW
